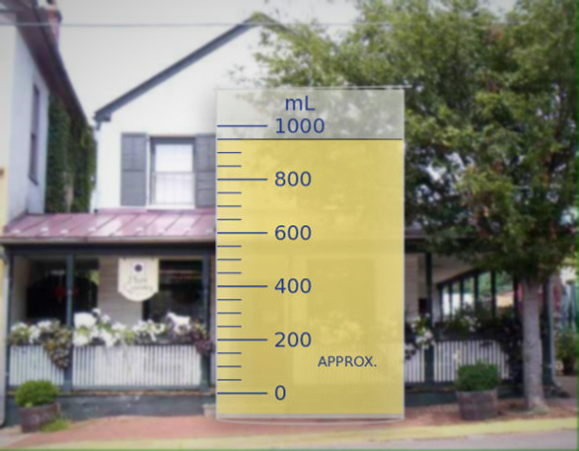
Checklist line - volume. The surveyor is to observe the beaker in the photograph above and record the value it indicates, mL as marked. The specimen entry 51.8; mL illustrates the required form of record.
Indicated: 950; mL
